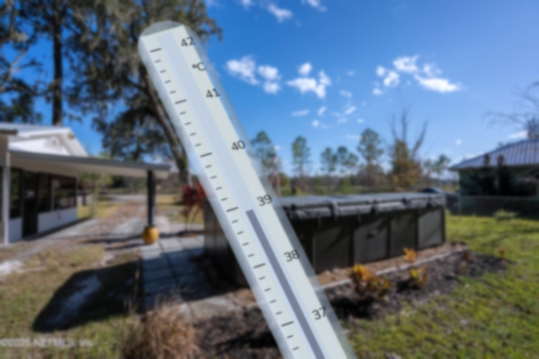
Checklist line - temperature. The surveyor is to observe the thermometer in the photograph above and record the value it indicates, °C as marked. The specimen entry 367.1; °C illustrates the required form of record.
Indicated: 38.9; °C
